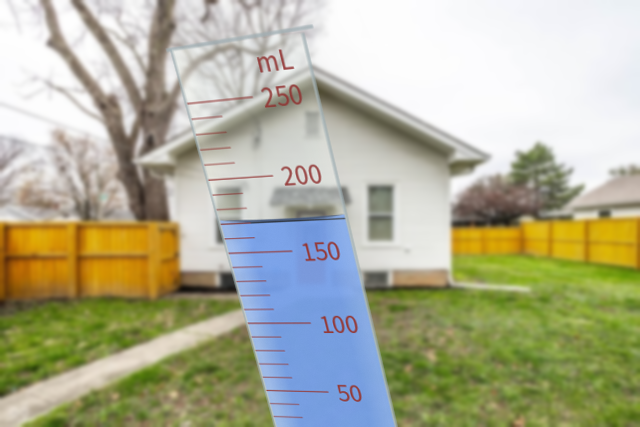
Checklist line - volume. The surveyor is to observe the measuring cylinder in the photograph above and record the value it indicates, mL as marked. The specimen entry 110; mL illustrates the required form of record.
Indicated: 170; mL
